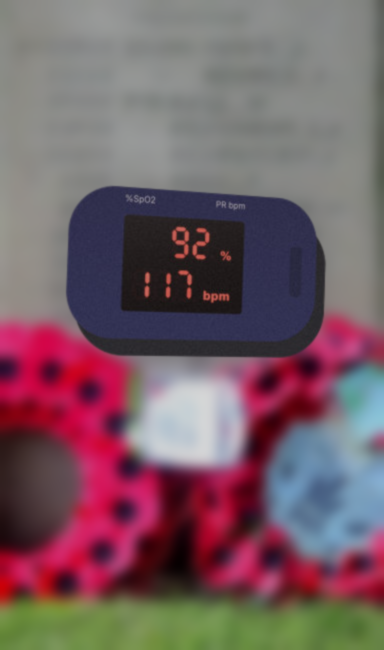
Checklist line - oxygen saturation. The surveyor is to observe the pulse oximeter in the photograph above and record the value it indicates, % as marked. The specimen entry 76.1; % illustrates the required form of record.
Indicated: 92; %
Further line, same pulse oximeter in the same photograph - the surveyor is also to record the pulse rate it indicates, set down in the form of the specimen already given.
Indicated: 117; bpm
